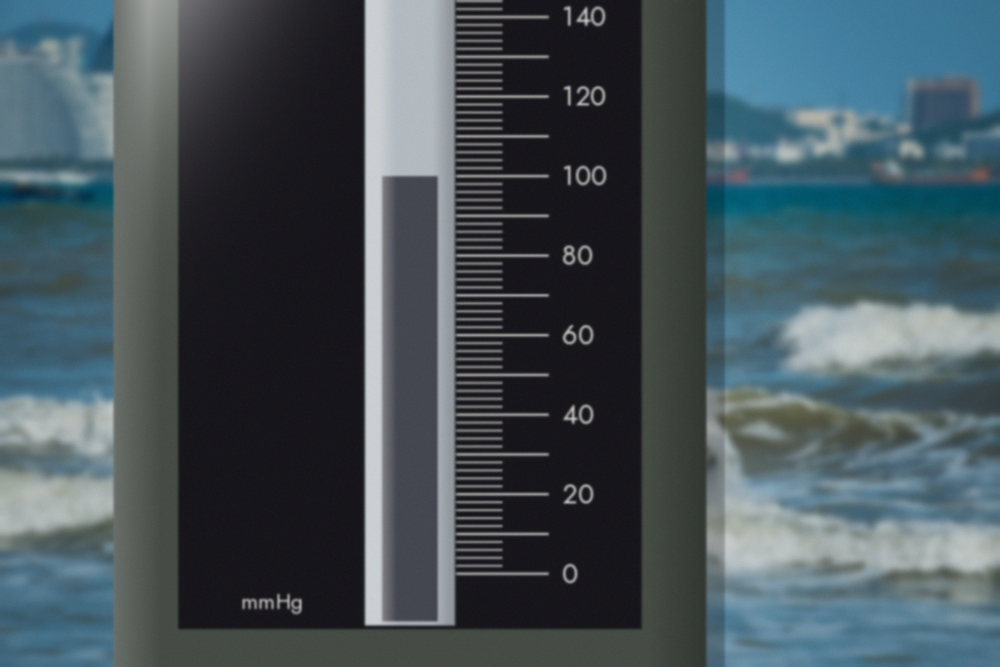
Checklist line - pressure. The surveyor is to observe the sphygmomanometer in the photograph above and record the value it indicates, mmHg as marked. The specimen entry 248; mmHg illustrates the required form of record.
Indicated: 100; mmHg
